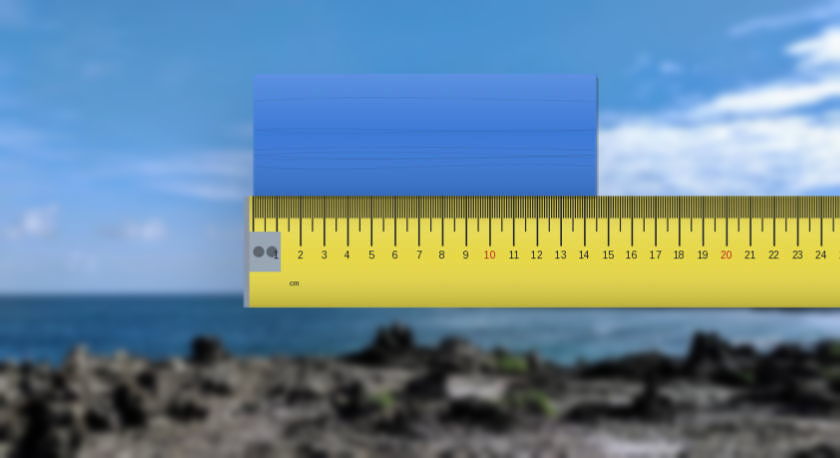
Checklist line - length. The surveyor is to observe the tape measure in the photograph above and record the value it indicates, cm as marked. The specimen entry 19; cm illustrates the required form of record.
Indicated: 14.5; cm
